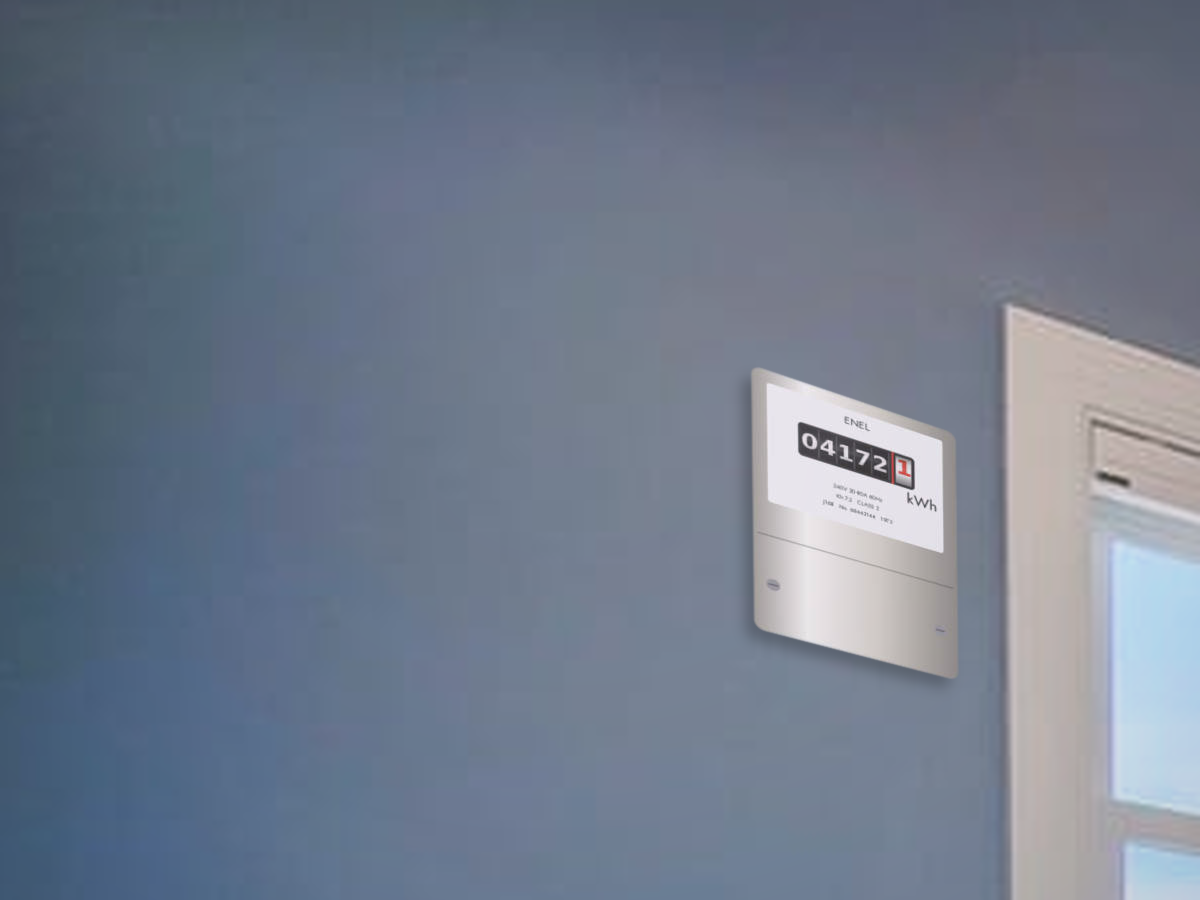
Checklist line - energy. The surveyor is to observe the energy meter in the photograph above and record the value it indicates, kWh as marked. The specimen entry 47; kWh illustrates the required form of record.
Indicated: 4172.1; kWh
